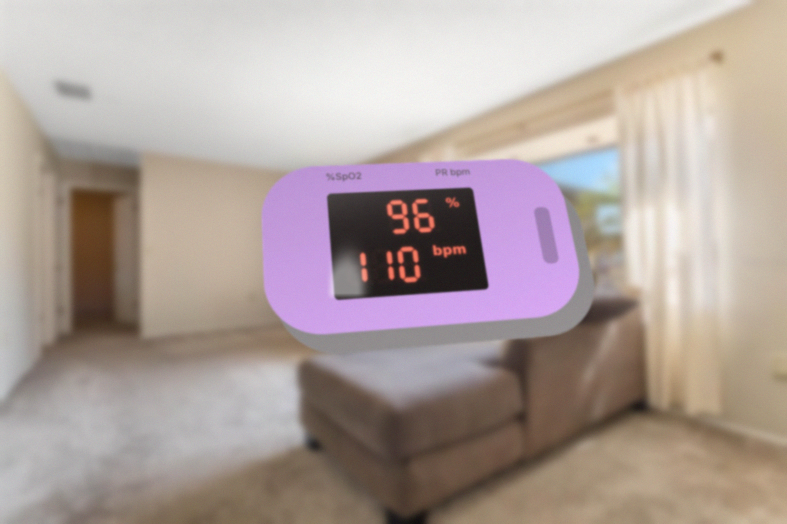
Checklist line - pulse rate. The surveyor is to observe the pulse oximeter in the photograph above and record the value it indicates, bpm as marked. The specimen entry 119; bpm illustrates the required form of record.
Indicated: 110; bpm
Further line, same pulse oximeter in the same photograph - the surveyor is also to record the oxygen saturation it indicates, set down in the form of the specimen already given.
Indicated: 96; %
